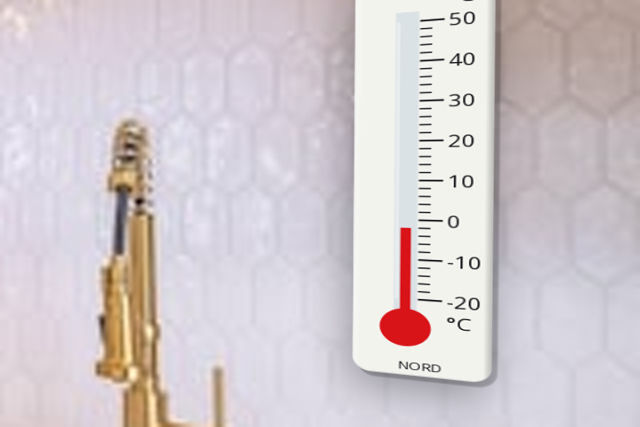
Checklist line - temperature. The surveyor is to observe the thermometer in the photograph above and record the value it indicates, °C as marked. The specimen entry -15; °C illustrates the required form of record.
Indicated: -2; °C
